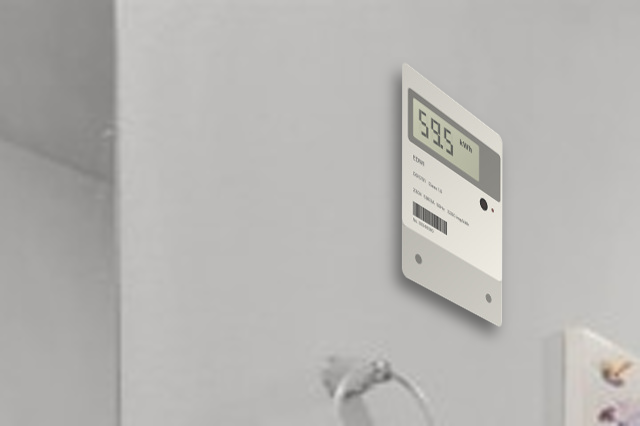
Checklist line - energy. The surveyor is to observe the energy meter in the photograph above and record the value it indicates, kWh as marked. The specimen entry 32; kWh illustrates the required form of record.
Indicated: 59.5; kWh
